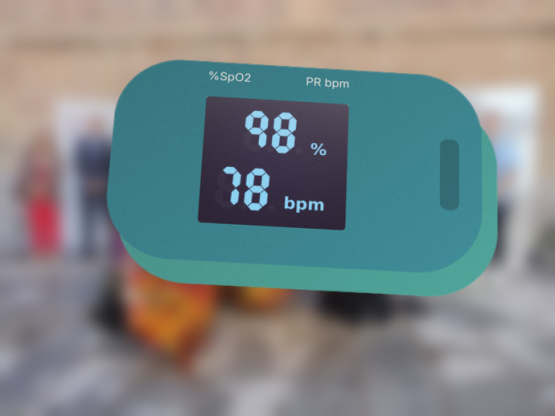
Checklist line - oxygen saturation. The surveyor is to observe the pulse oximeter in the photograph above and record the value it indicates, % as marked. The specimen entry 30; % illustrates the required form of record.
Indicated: 98; %
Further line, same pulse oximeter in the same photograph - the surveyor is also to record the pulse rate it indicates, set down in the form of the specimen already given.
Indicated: 78; bpm
